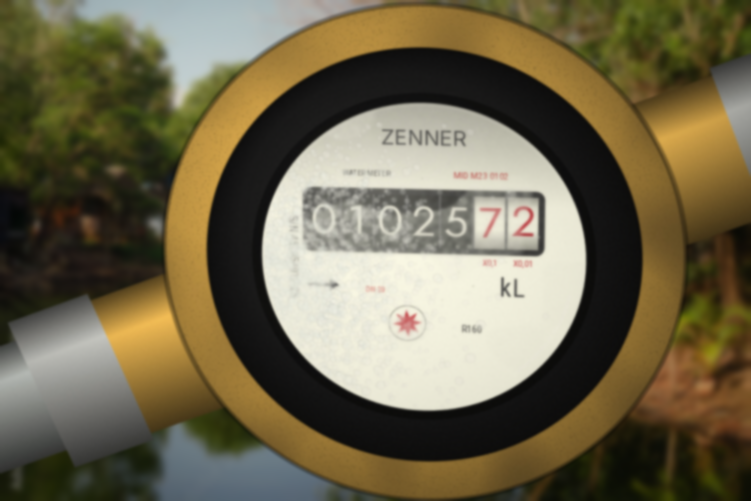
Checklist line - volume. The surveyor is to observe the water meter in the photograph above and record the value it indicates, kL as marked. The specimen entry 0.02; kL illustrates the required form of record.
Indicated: 1025.72; kL
